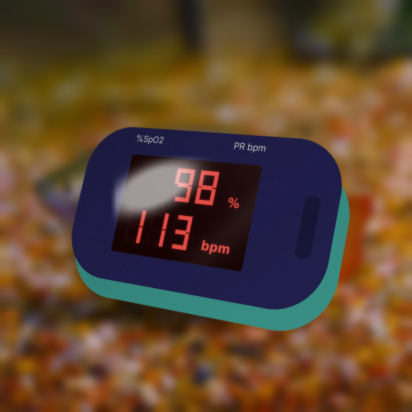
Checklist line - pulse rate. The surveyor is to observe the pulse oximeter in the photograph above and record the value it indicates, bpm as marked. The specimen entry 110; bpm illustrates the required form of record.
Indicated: 113; bpm
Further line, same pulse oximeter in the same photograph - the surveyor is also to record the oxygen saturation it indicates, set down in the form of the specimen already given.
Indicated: 98; %
